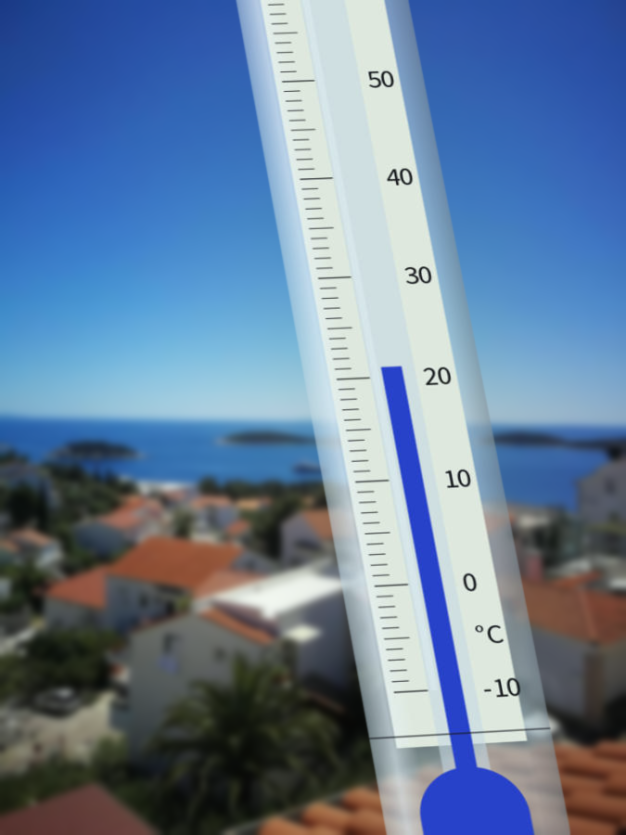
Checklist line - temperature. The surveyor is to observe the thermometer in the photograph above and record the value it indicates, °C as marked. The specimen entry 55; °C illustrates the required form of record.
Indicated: 21; °C
